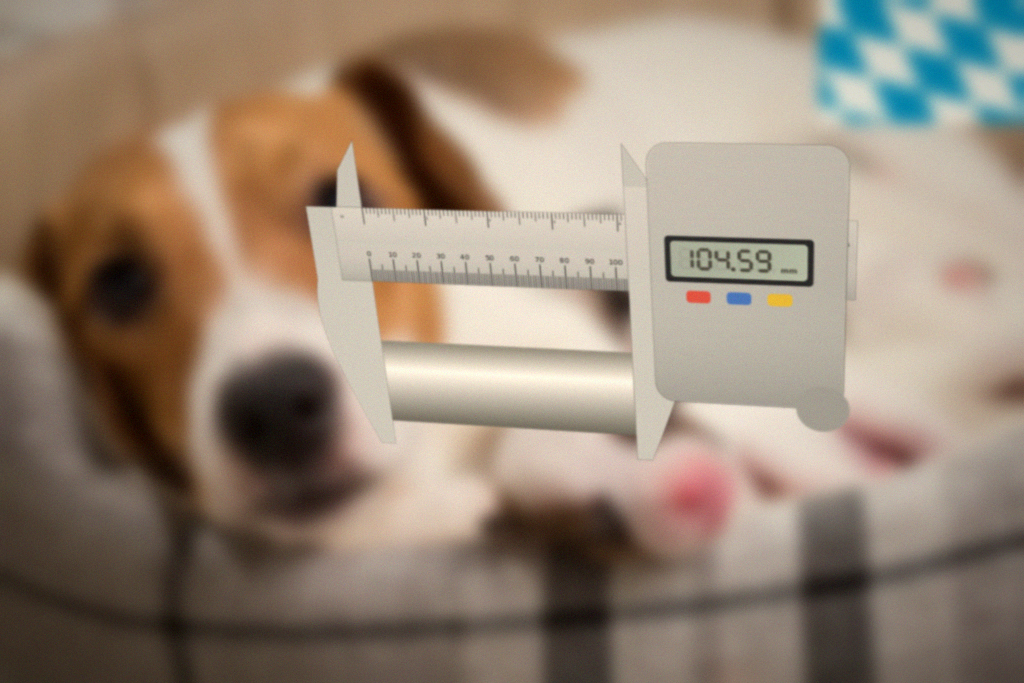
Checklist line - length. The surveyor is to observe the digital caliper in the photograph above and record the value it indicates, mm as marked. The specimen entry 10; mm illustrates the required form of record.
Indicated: 104.59; mm
